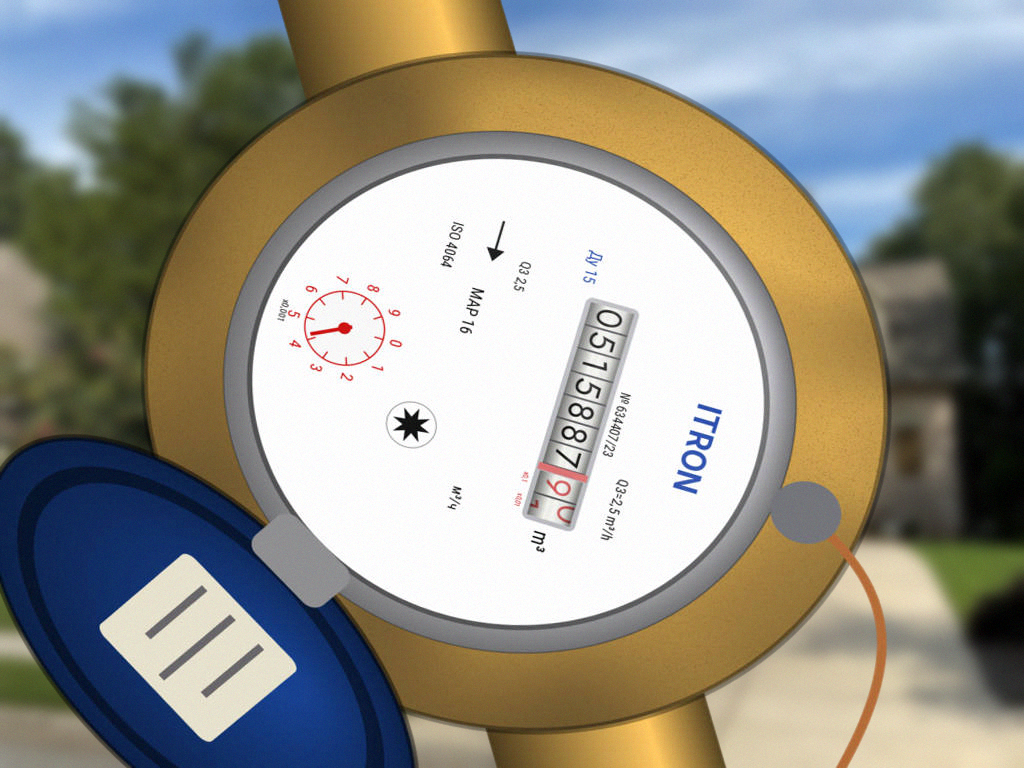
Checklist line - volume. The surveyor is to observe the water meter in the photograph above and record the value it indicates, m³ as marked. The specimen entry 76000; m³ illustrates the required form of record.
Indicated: 515887.904; m³
